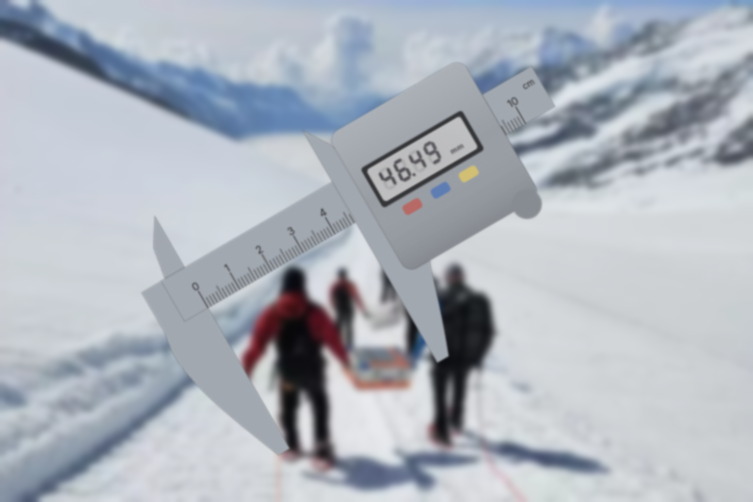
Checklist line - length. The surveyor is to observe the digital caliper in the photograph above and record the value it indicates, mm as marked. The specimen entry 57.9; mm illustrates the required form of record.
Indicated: 46.49; mm
